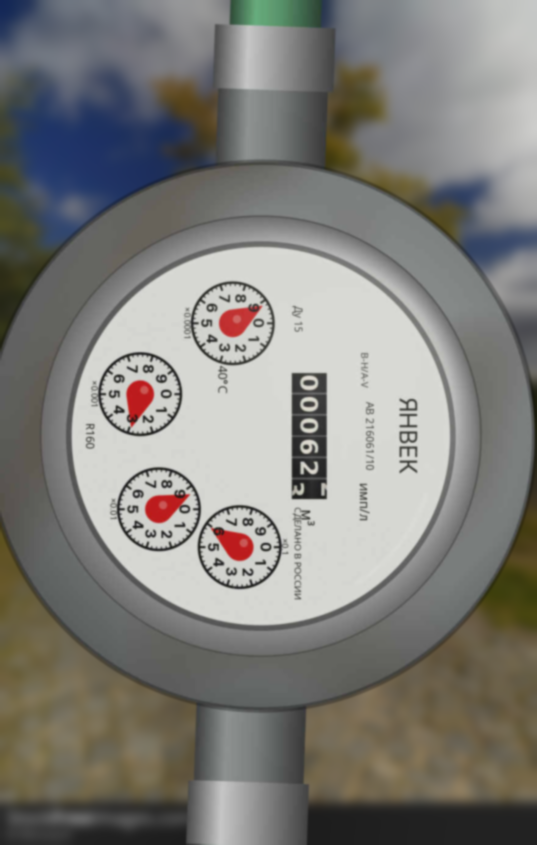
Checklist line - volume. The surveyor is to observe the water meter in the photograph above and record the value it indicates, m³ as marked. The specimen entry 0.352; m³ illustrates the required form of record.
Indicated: 622.5929; m³
